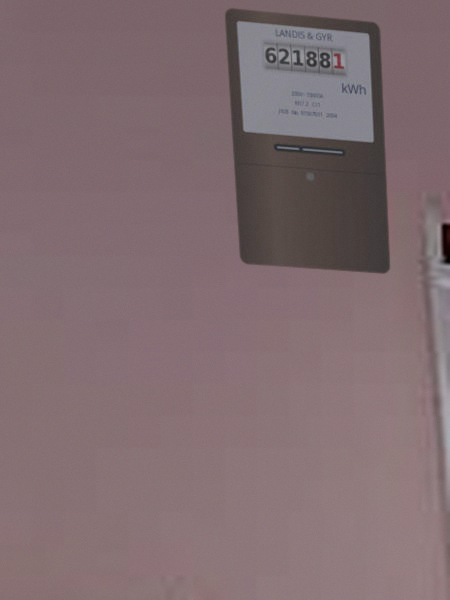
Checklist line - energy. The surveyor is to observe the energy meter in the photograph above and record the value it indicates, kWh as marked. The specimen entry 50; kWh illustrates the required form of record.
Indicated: 62188.1; kWh
